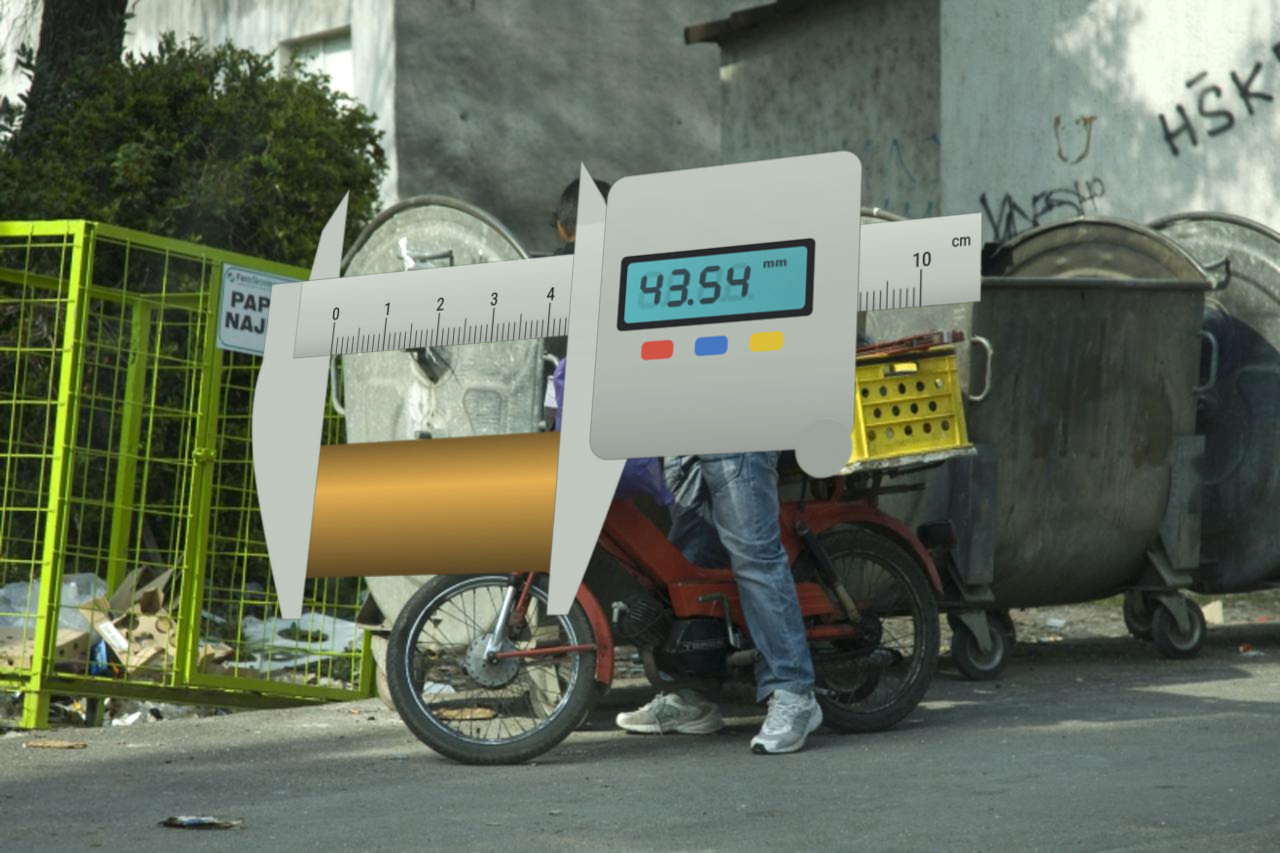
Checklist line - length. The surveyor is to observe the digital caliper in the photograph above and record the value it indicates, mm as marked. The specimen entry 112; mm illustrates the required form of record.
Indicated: 43.54; mm
